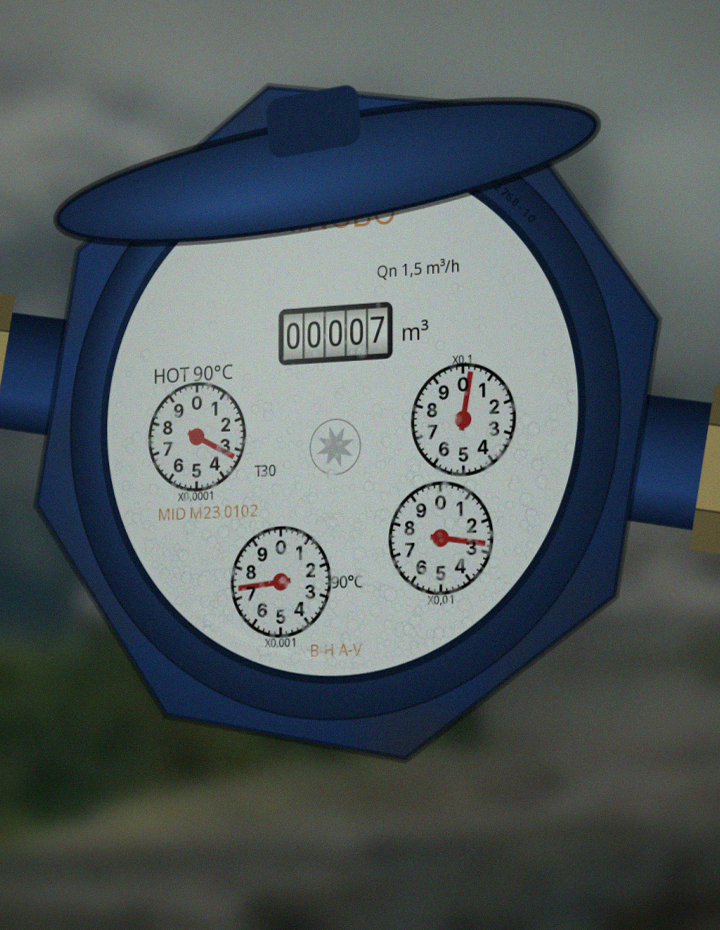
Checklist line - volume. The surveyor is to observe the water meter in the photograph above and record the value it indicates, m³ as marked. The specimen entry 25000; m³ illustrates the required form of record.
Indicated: 7.0273; m³
